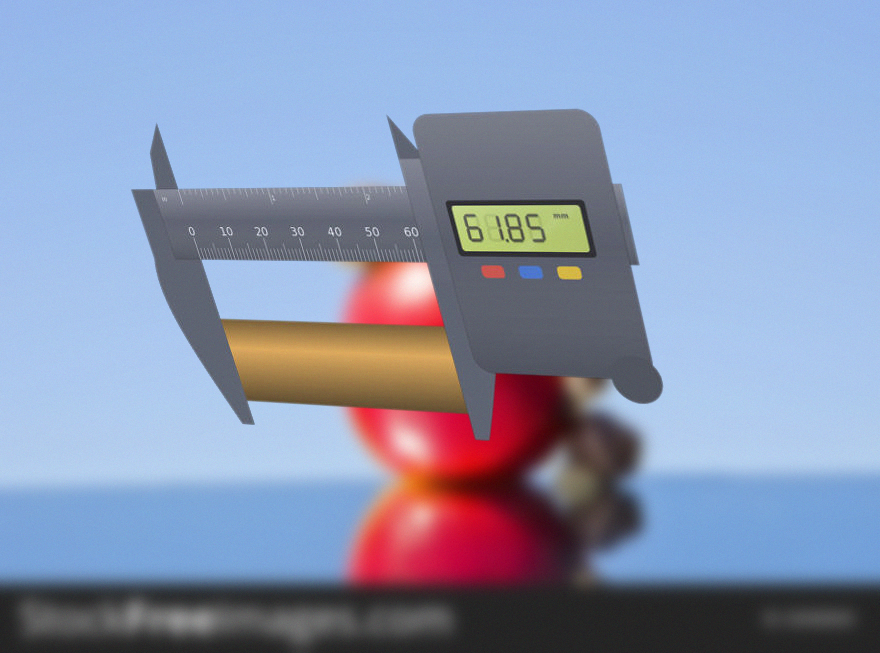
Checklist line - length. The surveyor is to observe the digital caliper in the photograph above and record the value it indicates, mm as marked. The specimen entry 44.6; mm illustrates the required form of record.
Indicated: 61.85; mm
